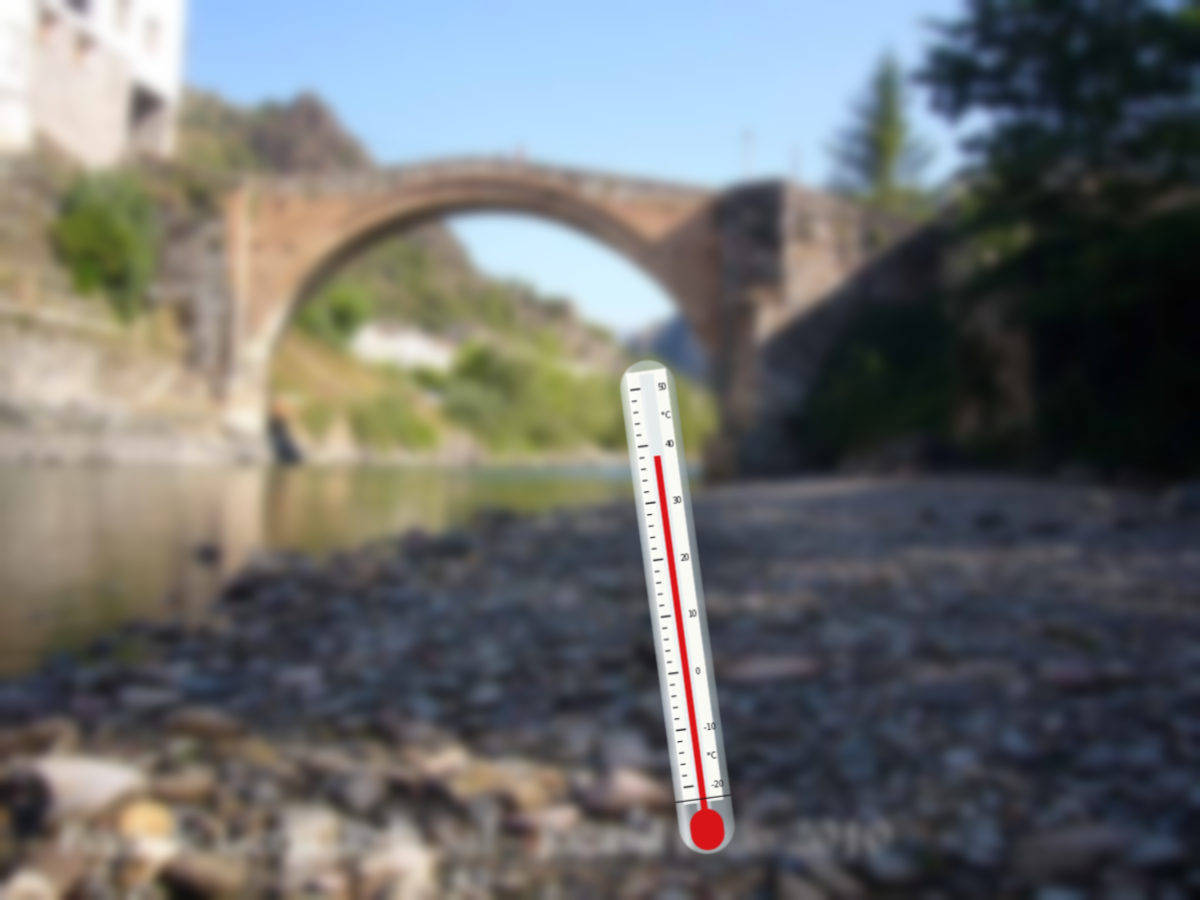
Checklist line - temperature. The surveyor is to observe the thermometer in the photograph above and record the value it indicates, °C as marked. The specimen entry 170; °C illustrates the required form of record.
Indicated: 38; °C
